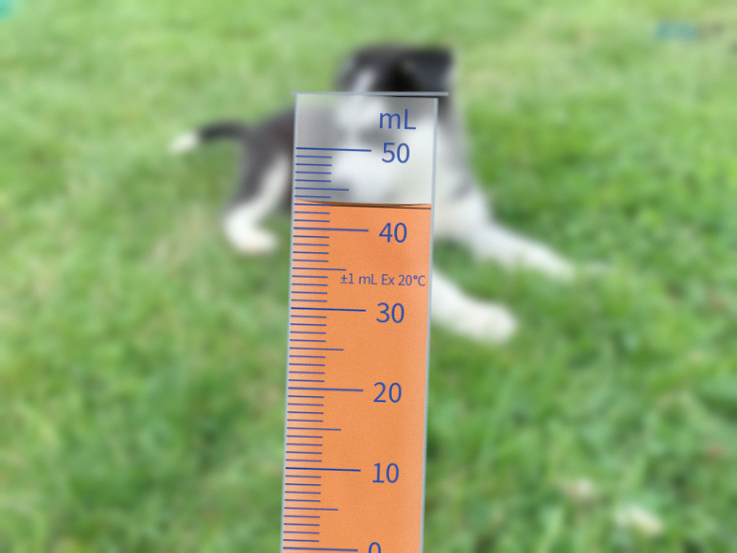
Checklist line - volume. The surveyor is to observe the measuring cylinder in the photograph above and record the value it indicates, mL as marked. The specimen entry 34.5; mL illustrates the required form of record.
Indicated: 43; mL
